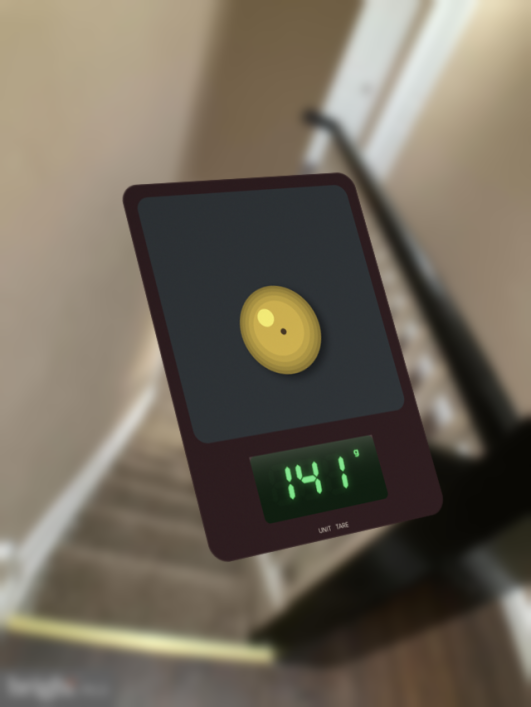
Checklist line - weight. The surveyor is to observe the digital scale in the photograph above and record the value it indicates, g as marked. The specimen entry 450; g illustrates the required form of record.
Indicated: 141; g
